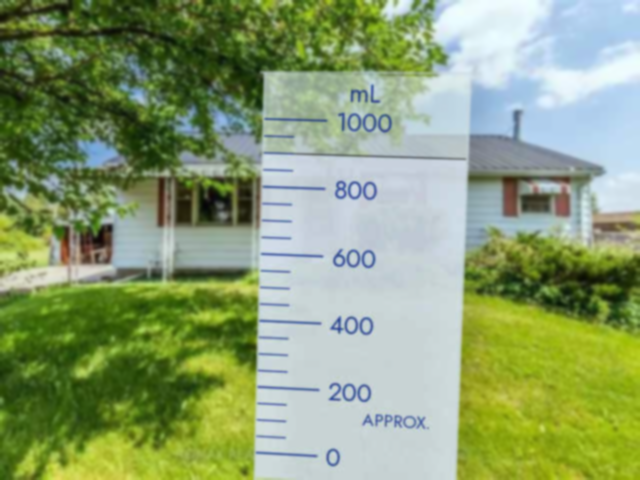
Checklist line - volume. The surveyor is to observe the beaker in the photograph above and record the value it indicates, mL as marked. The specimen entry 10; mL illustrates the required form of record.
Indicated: 900; mL
